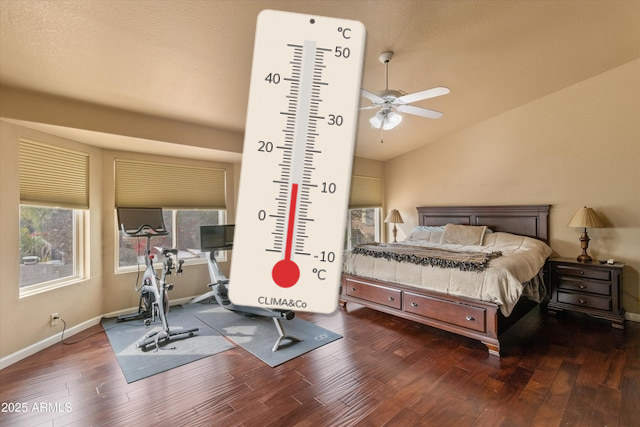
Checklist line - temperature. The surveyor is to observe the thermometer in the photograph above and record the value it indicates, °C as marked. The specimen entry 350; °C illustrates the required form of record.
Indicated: 10; °C
